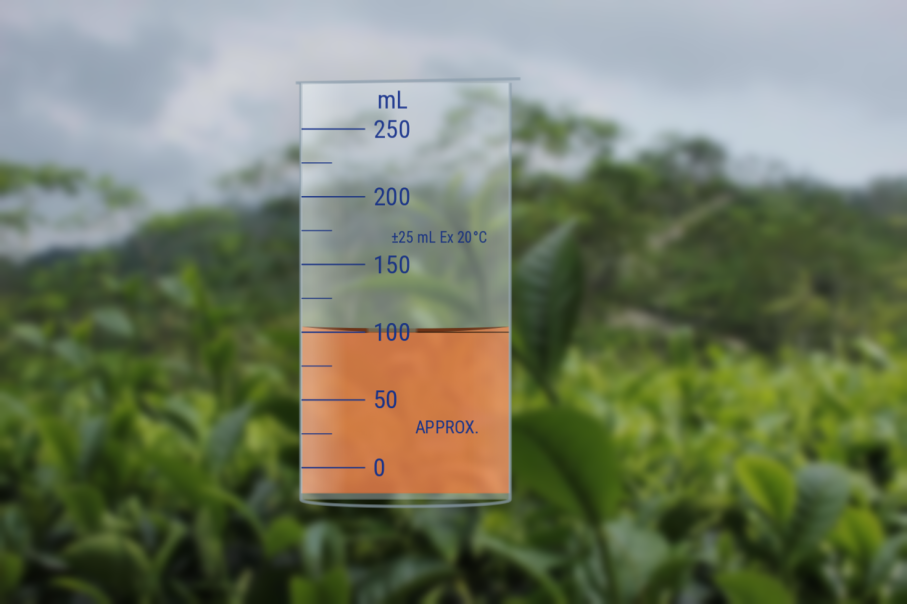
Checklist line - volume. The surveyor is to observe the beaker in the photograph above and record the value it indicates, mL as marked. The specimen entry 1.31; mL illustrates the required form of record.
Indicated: 100; mL
